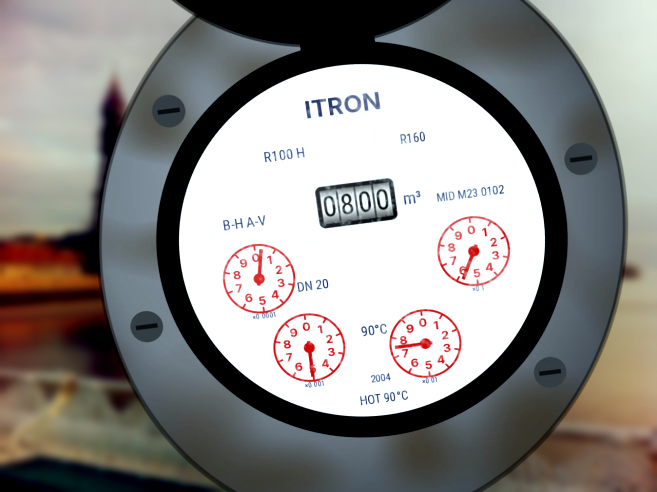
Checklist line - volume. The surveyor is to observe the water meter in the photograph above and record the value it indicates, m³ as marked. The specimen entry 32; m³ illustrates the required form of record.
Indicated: 800.5750; m³
